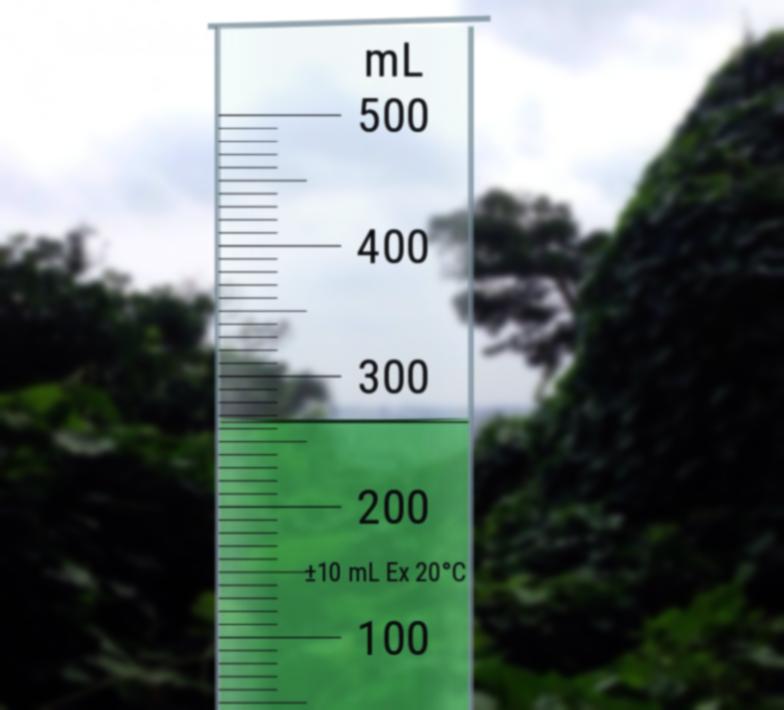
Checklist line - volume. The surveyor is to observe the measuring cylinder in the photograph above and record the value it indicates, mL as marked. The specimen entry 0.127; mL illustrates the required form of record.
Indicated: 265; mL
